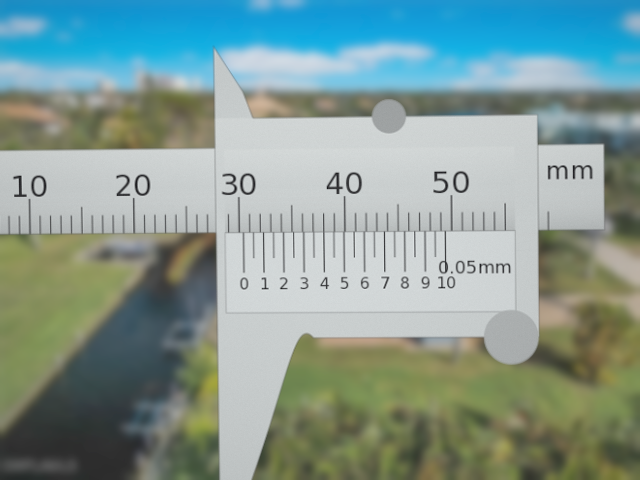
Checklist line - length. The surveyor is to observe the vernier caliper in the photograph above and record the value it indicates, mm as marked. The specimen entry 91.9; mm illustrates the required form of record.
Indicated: 30.4; mm
